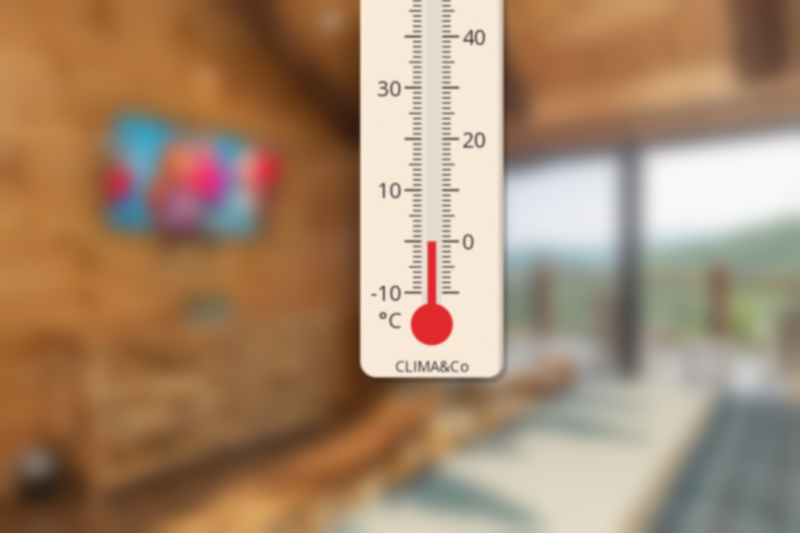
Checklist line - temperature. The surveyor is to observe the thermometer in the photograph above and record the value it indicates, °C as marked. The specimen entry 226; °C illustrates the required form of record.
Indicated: 0; °C
